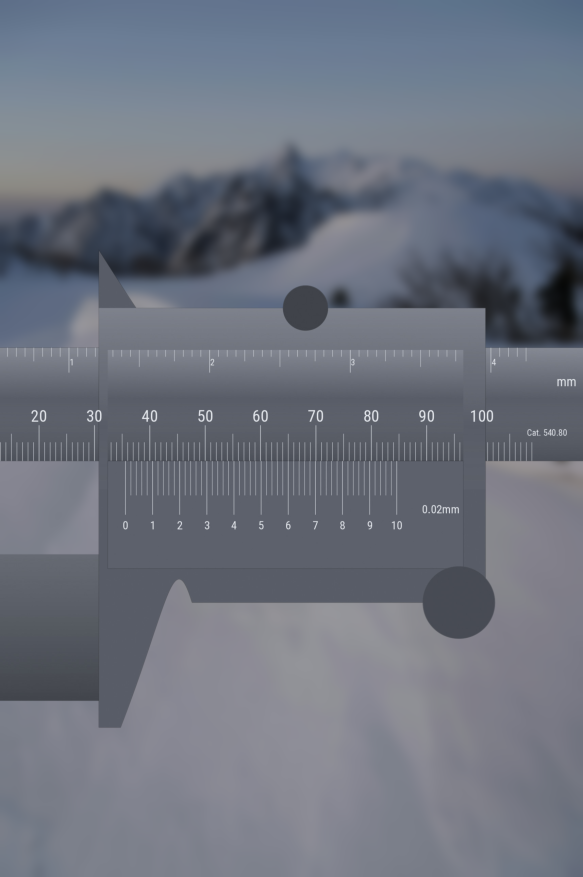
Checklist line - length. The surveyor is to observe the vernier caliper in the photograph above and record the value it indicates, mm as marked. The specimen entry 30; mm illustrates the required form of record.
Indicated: 35.6; mm
